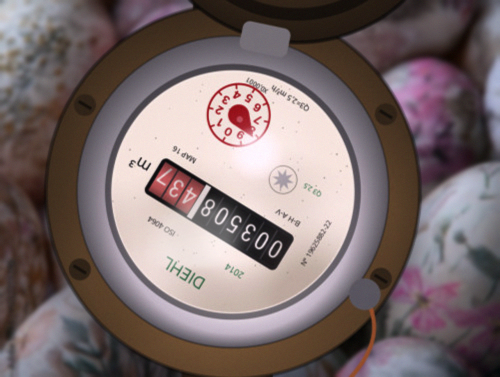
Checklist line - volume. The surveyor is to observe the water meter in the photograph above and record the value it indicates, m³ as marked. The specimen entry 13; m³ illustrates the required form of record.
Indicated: 3508.4368; m³
